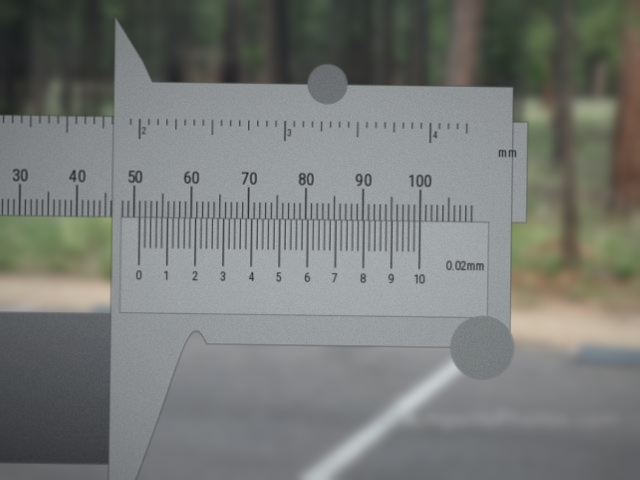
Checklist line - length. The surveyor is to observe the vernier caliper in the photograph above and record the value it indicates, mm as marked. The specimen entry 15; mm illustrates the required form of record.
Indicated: 51.0; mm
